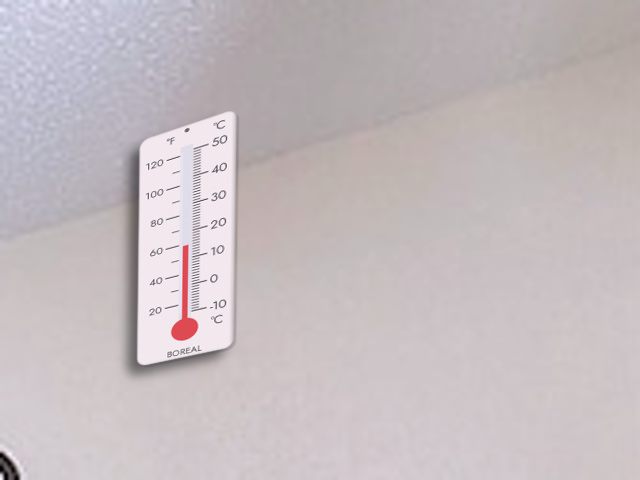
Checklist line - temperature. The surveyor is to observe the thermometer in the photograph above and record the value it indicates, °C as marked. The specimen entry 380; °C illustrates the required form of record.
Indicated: 15; °C
